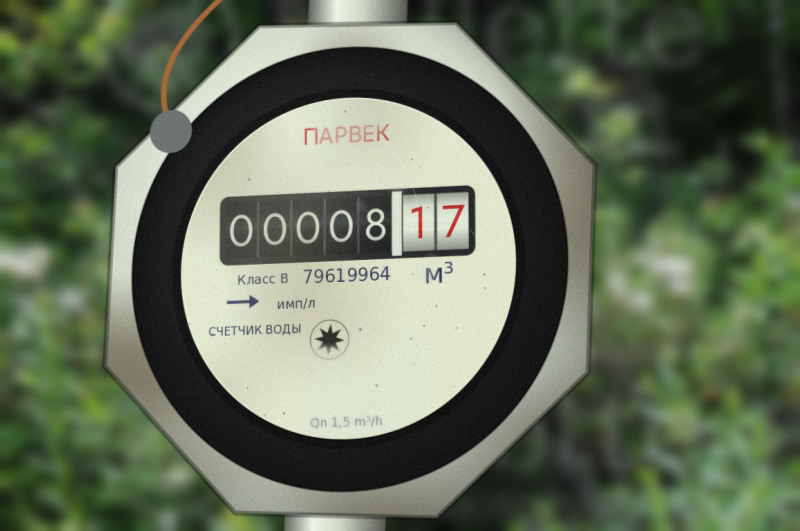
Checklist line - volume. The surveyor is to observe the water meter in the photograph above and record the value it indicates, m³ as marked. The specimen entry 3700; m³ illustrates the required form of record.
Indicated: 8.17; m³
